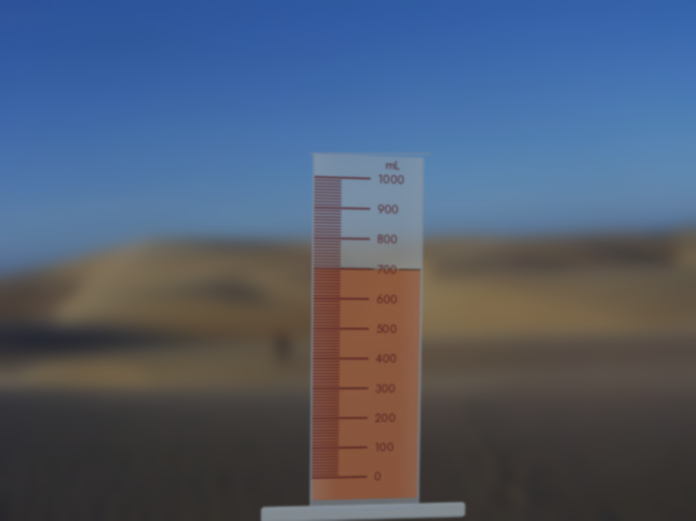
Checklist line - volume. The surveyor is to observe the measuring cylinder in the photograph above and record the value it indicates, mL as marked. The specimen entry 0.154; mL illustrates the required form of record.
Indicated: 700; mL
